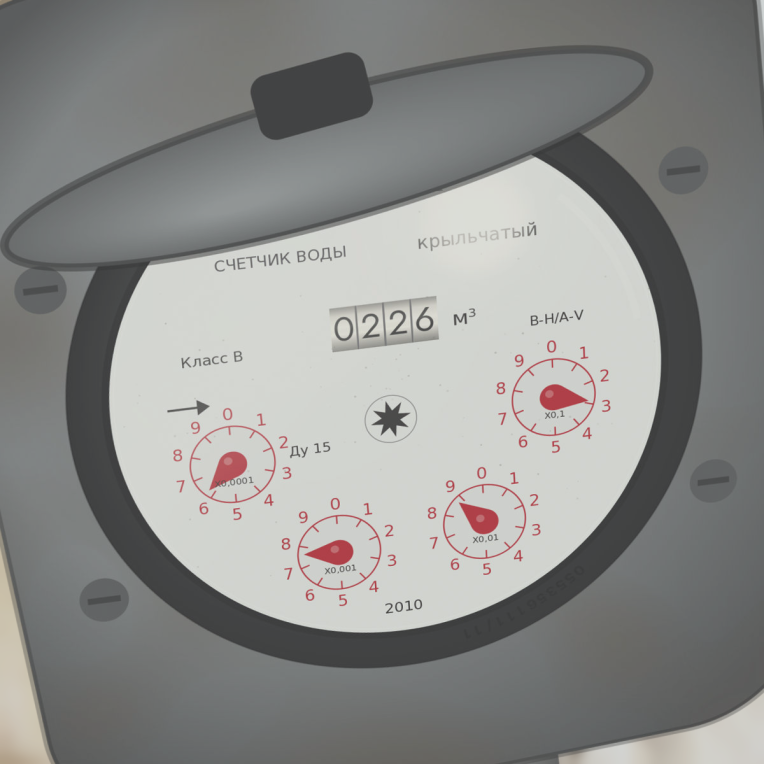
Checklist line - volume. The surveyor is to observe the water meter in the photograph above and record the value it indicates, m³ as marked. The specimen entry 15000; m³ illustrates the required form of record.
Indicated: 226.2876; m³
